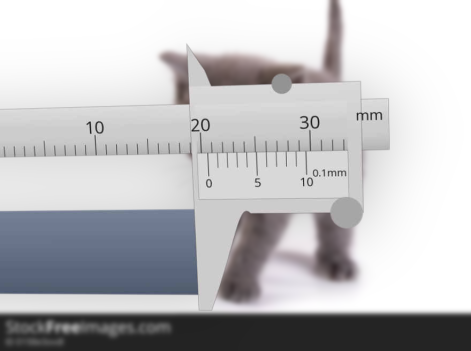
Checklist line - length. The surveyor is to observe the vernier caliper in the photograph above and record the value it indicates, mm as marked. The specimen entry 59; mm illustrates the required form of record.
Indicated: 20.6; mm
